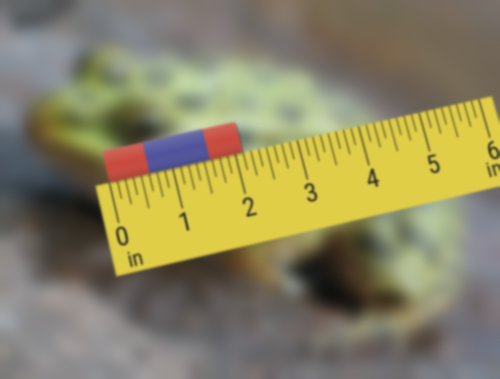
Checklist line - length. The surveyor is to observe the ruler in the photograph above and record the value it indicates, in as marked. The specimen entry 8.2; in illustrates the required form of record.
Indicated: 2.125; in
